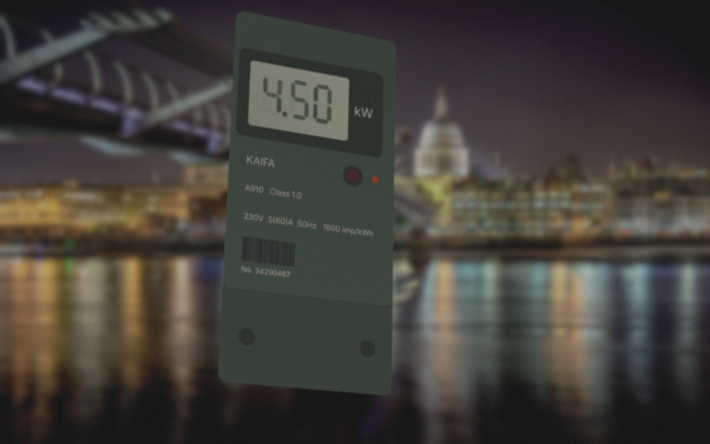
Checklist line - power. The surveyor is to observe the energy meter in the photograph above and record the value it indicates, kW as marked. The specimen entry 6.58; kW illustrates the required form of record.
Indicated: 4.50; kW
